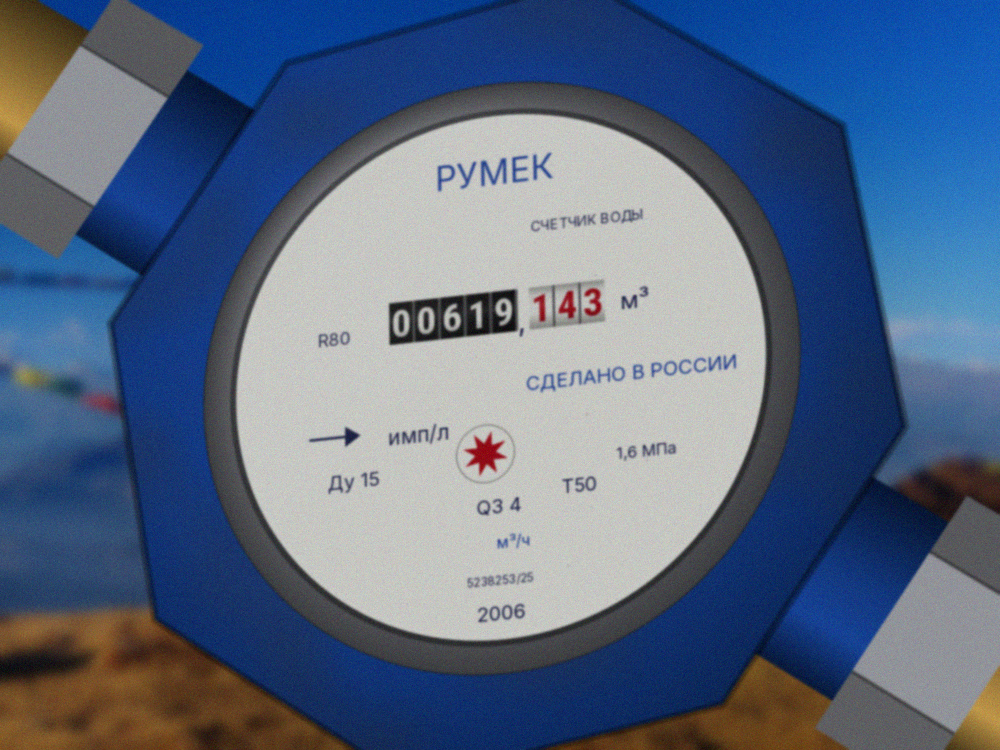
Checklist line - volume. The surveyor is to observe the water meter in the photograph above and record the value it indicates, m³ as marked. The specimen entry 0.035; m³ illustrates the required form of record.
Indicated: 619.143; m³
